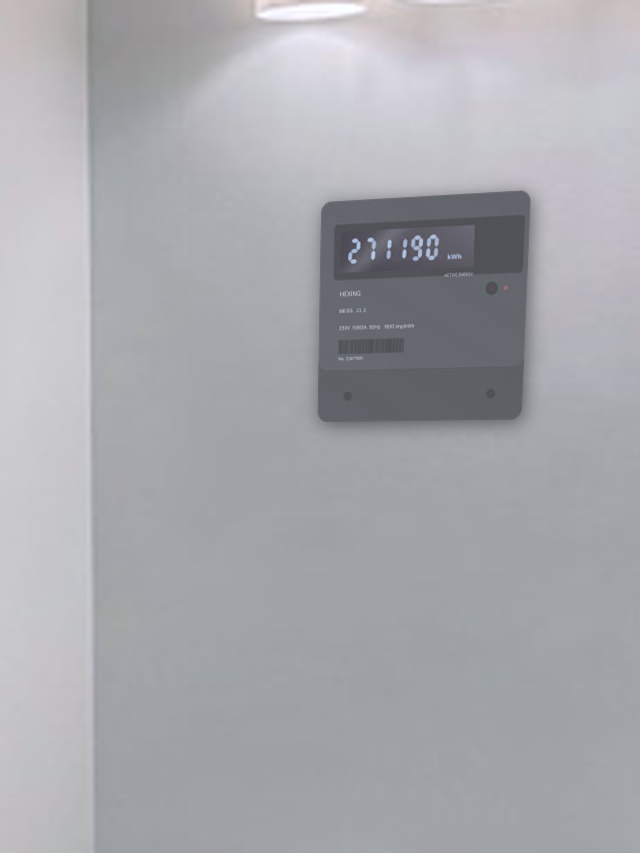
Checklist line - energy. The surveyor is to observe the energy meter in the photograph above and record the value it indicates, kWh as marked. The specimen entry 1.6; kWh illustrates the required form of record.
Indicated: 271190; kWh
